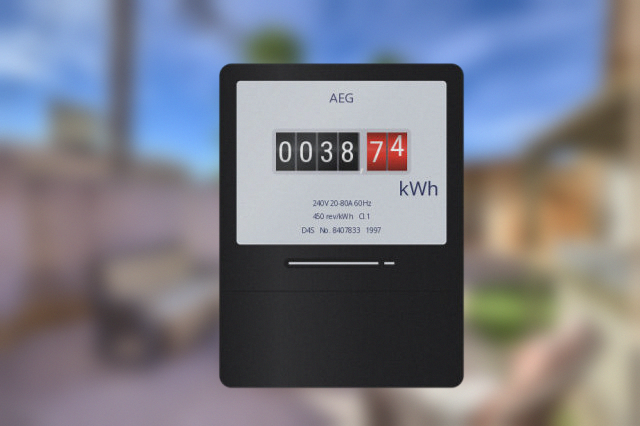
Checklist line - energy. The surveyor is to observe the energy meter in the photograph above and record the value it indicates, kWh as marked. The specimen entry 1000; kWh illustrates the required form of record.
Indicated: 38.74; kWh
